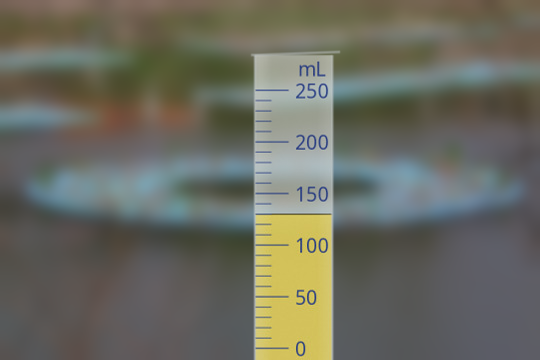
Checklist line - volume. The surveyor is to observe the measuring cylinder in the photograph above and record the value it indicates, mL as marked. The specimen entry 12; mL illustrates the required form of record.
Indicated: 130; mL
